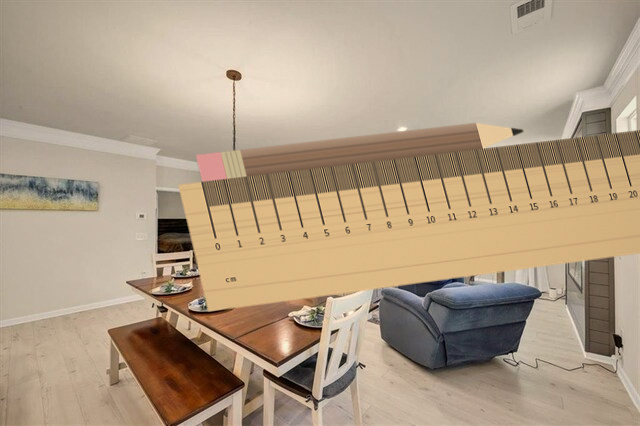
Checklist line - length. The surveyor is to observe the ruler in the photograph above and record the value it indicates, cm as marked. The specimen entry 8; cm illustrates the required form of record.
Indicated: 15.5; cm
